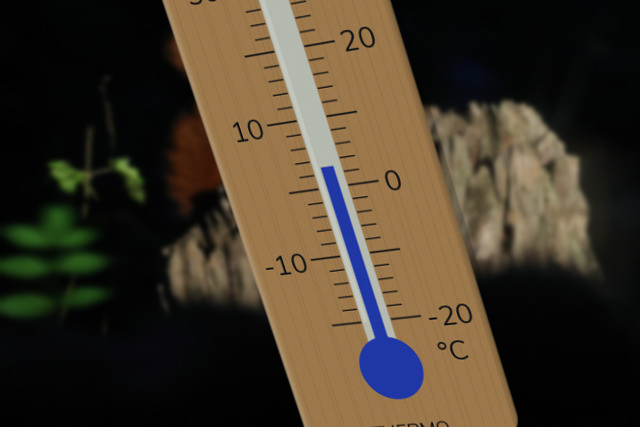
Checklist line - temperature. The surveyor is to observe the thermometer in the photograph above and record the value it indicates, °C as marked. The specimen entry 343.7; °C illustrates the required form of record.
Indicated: 3; °C
